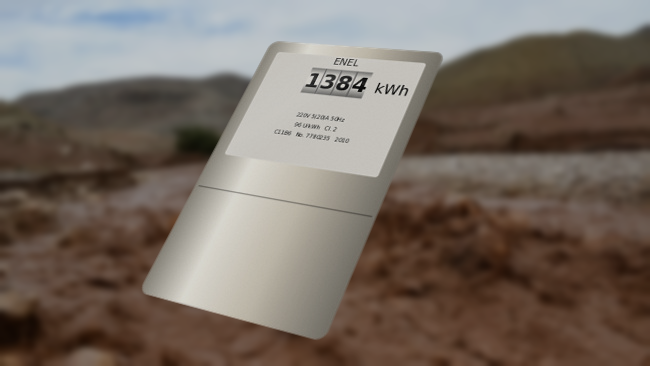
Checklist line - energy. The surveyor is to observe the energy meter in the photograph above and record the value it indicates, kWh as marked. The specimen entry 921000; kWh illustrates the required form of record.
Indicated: 1384; kWh
